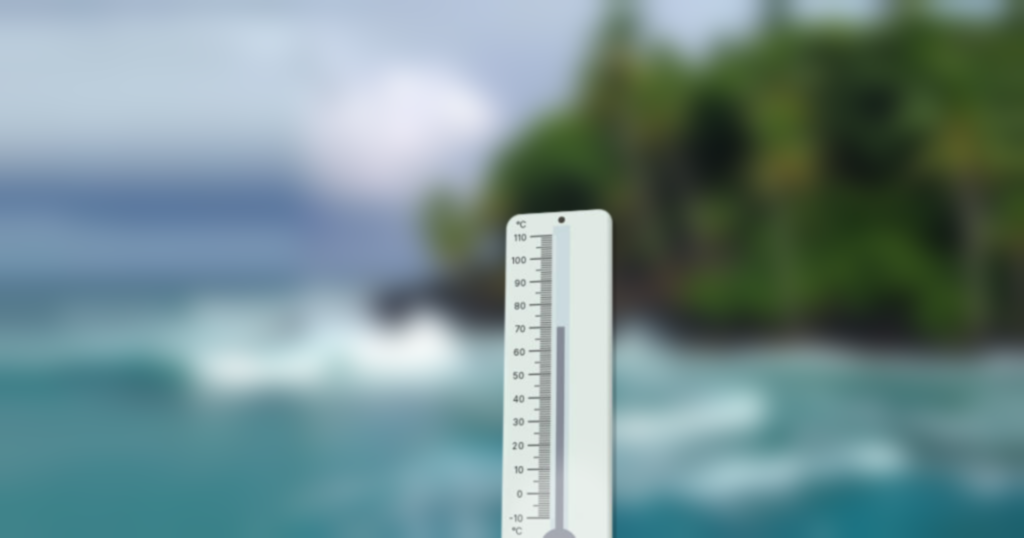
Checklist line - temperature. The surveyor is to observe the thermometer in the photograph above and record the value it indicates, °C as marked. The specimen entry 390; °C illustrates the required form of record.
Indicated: 70; °C
